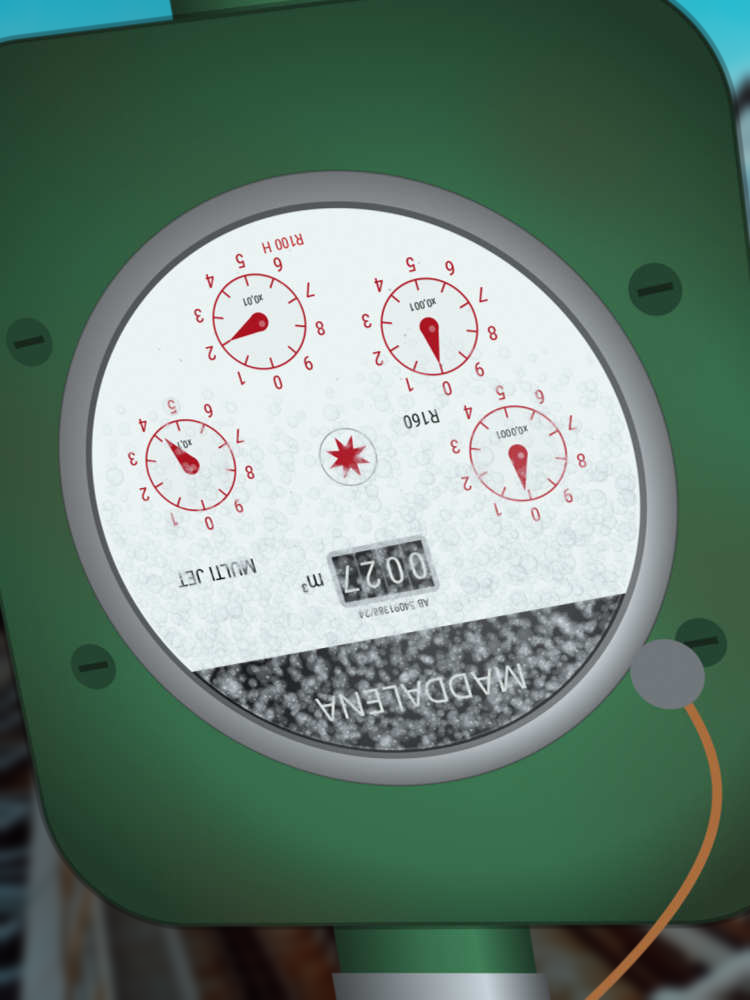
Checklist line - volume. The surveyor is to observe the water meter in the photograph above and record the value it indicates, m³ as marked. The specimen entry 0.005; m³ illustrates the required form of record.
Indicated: 27.4200; m³
